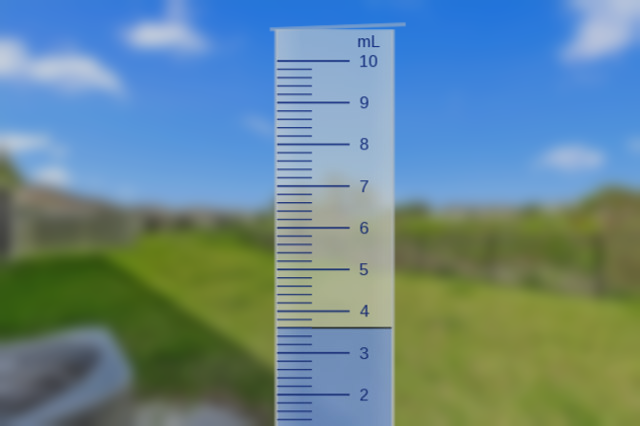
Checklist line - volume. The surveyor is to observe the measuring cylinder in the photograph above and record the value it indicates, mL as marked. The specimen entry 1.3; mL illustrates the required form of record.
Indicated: 3.6; mL
